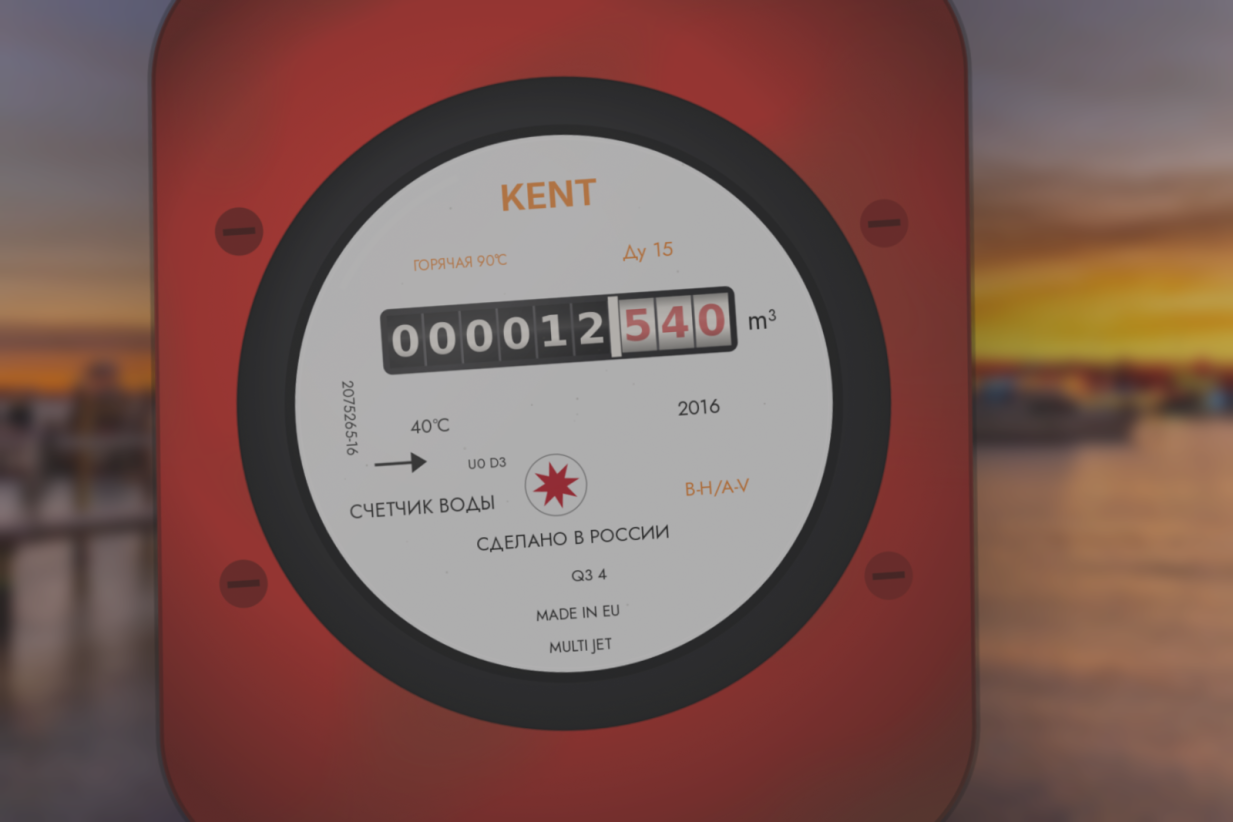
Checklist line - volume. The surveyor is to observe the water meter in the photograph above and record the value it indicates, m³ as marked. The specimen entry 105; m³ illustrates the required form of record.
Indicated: 12.540; m³
